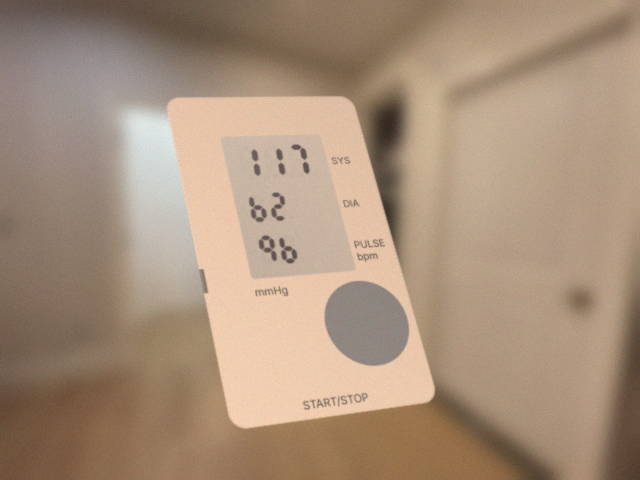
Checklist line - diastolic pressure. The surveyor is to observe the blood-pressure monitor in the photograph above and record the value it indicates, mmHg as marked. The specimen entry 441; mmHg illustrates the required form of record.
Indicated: 62; mmHg
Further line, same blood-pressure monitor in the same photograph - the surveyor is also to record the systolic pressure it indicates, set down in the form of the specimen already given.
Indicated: 117; mmHg
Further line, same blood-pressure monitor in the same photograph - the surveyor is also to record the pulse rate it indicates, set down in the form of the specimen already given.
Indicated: 96; bpm
